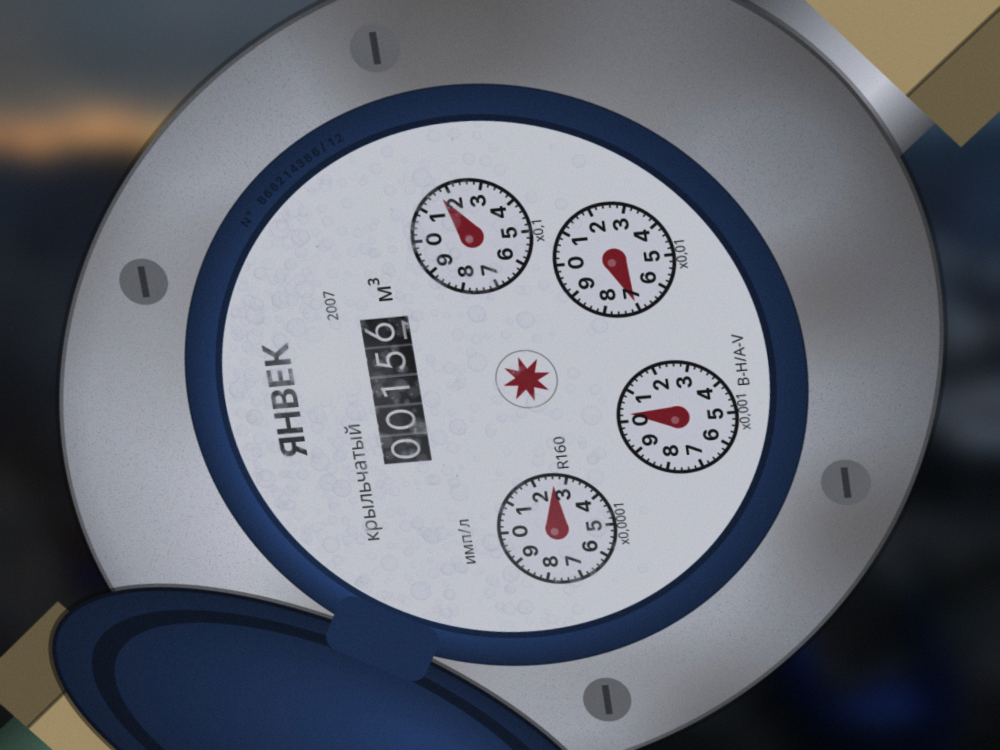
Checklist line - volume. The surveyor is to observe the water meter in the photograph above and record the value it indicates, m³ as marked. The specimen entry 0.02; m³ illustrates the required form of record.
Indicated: 156.1702; m³
